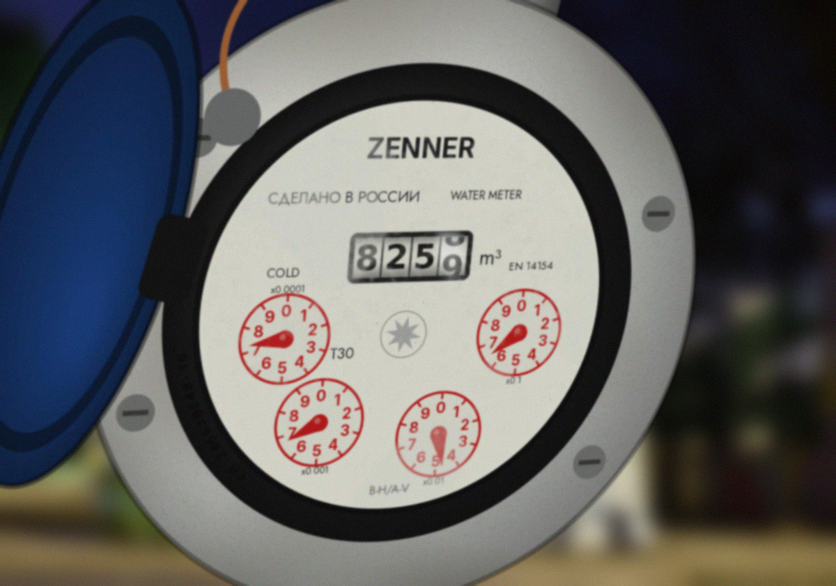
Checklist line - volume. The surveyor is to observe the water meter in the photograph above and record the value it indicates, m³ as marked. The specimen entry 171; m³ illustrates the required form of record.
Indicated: 8258.6467; m³
